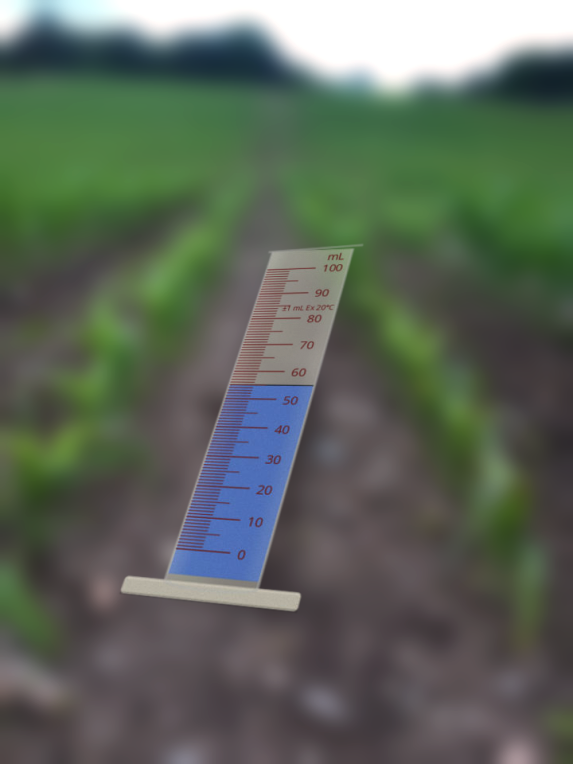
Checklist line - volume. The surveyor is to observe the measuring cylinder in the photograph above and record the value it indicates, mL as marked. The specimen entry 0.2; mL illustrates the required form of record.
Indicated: 55; mL
